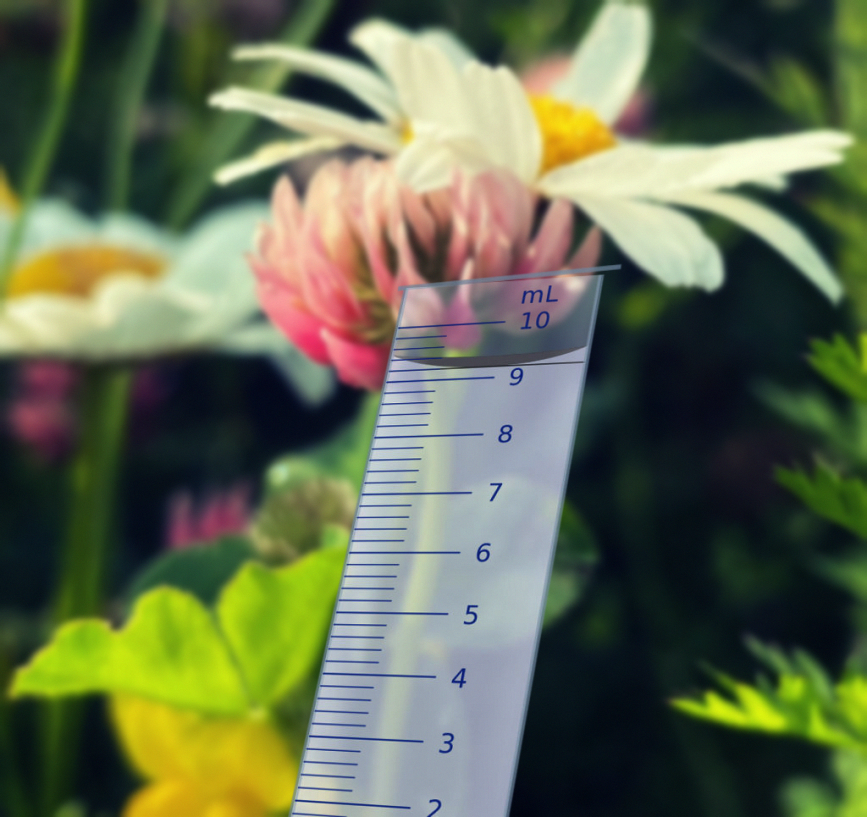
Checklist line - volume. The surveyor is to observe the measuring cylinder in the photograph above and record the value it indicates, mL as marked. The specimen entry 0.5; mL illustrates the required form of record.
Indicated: 9.2; mL
